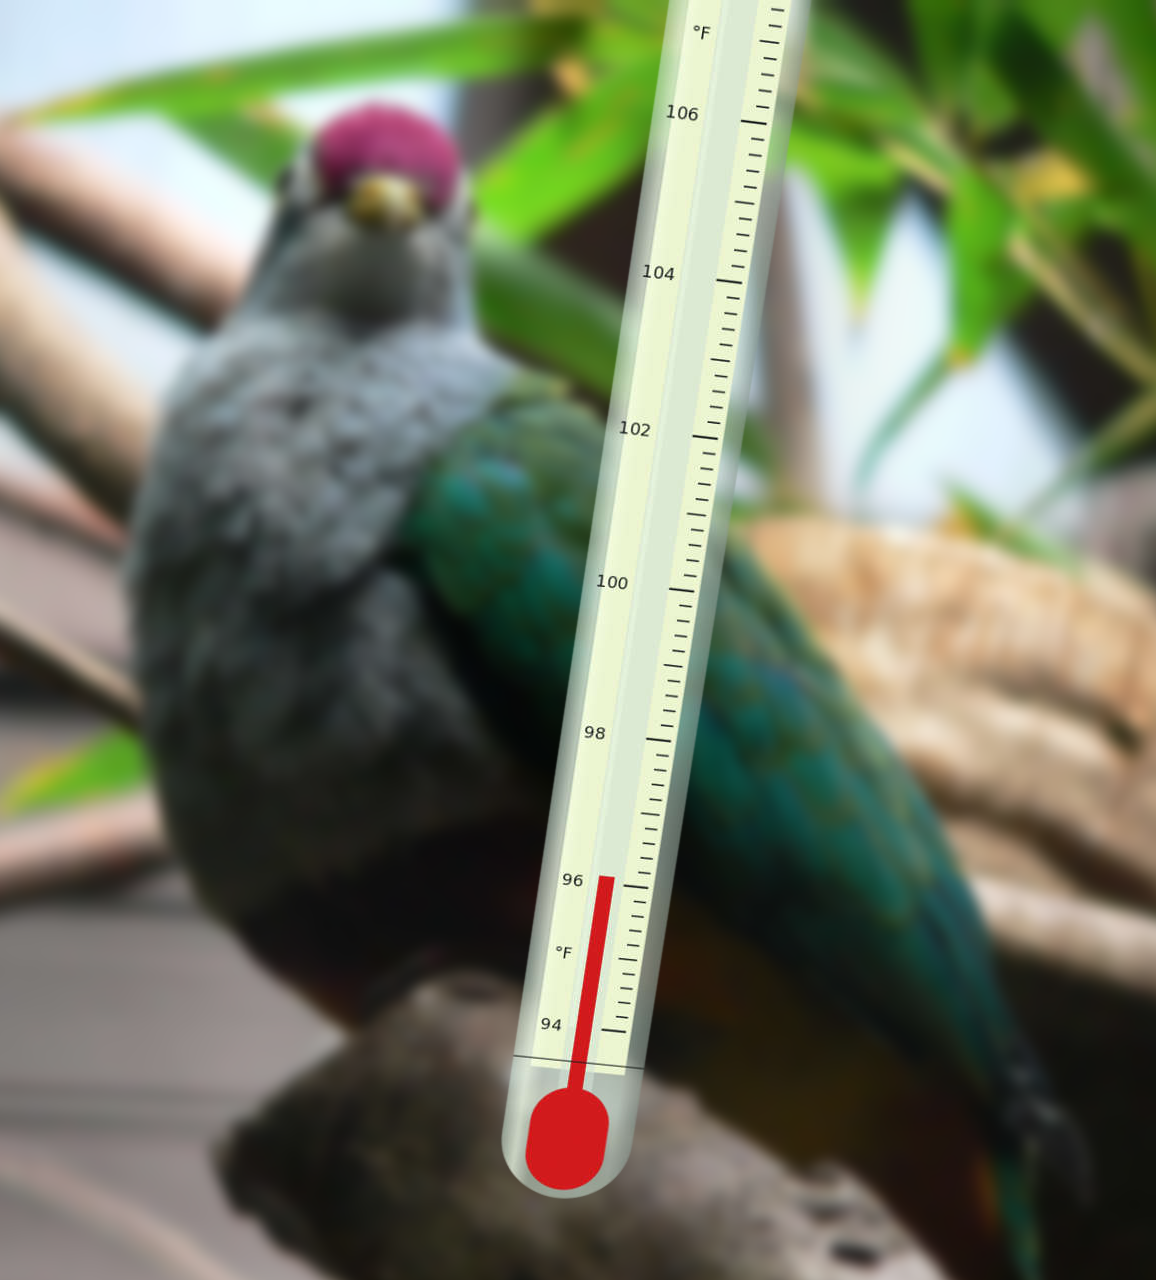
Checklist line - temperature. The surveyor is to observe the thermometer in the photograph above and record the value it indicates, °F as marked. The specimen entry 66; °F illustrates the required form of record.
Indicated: 96.1; °F
